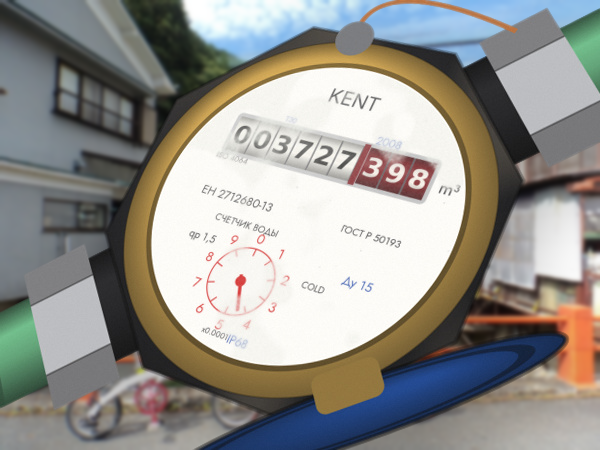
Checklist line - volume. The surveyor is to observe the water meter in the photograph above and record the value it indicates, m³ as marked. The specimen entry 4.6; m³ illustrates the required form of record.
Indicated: 3727.3984; m³
